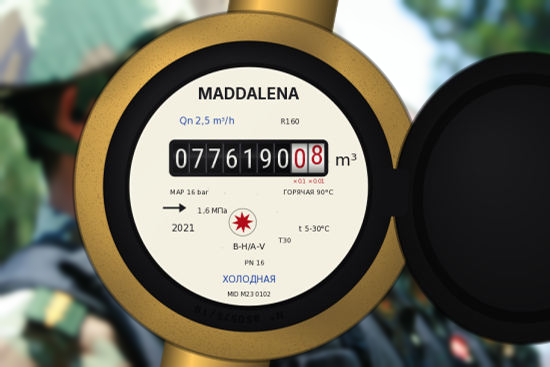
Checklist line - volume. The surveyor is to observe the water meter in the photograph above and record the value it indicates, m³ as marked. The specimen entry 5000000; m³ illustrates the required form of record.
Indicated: 776190.08; m³
